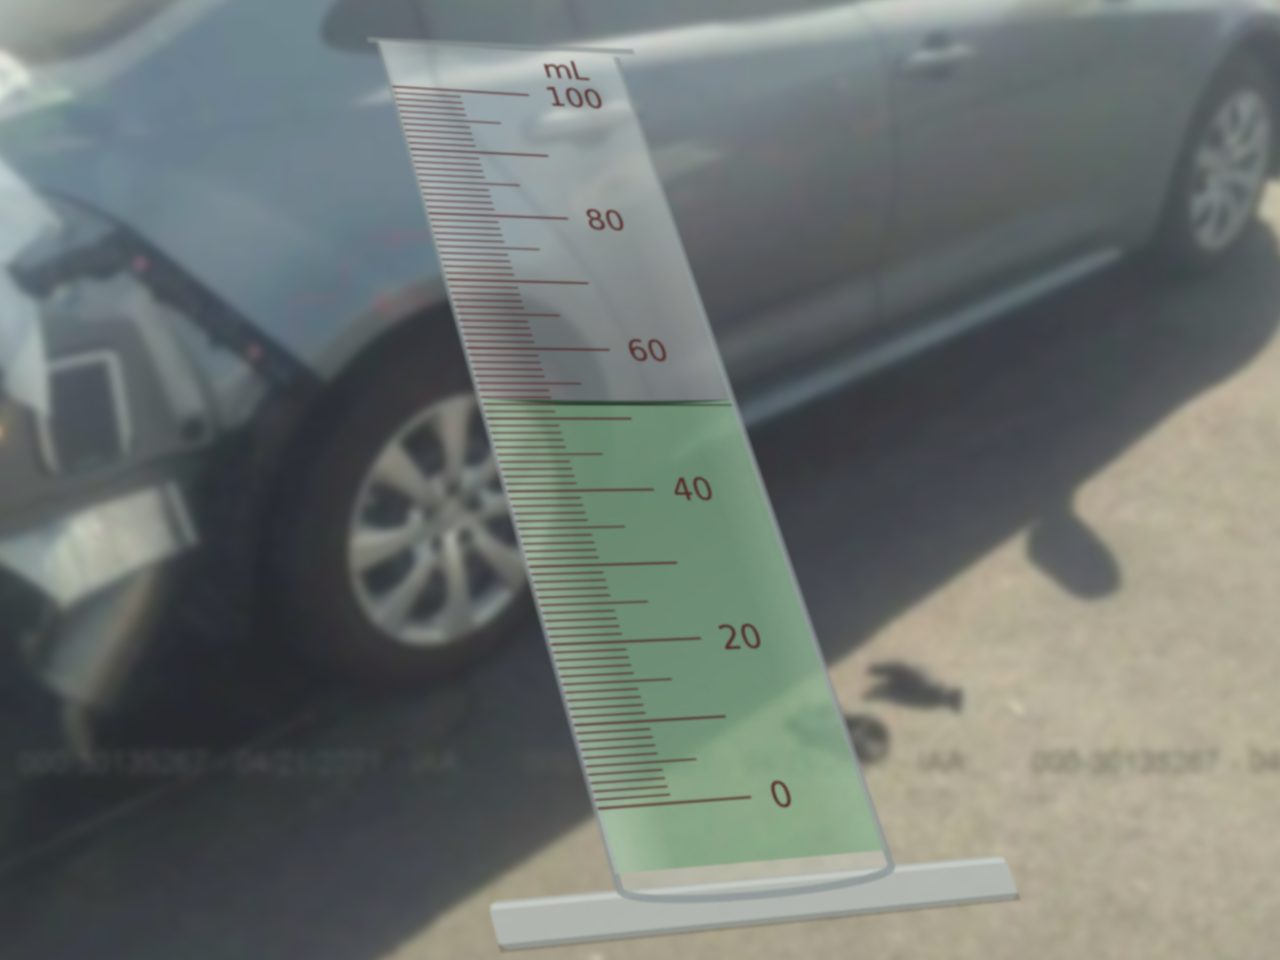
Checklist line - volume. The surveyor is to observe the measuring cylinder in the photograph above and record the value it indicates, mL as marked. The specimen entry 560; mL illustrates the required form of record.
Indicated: 52; mL
